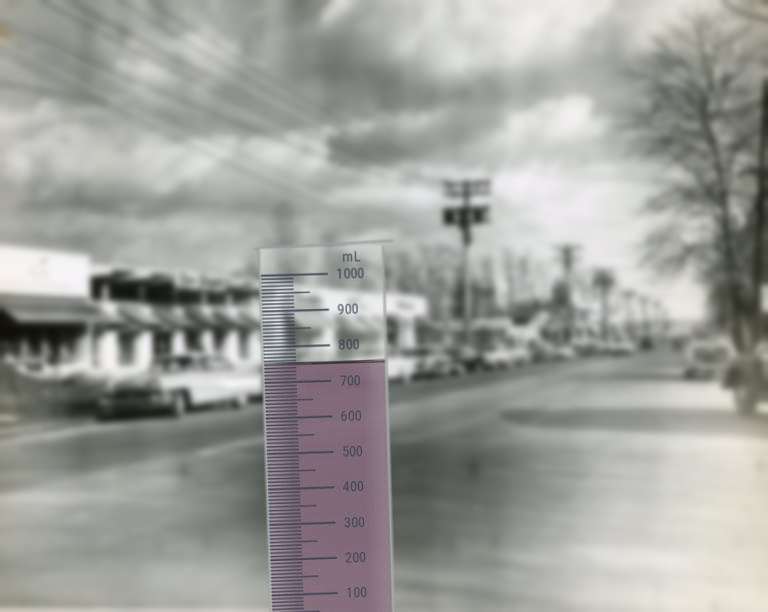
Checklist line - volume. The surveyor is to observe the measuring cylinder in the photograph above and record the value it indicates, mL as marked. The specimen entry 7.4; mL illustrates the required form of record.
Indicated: 750; mL
